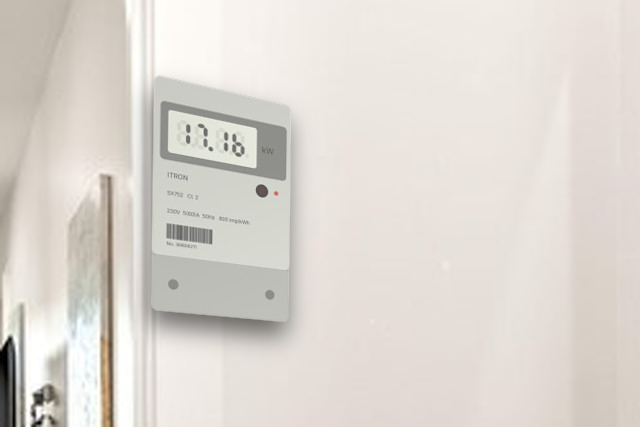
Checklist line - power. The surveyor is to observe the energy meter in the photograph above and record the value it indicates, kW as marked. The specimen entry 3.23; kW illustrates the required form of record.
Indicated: 17.16; kW
